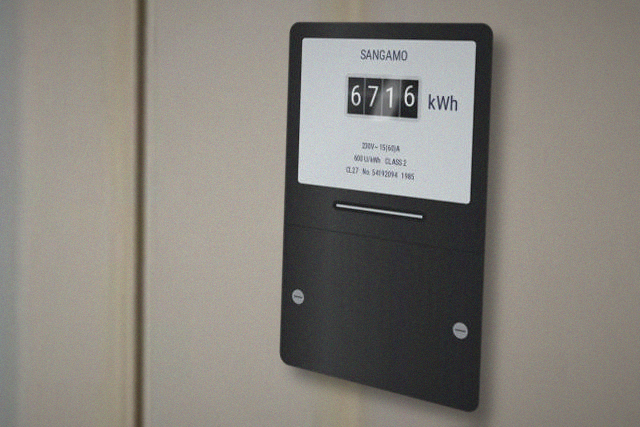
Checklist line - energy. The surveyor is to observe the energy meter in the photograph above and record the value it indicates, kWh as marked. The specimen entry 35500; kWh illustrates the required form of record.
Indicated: 6716; kWh
